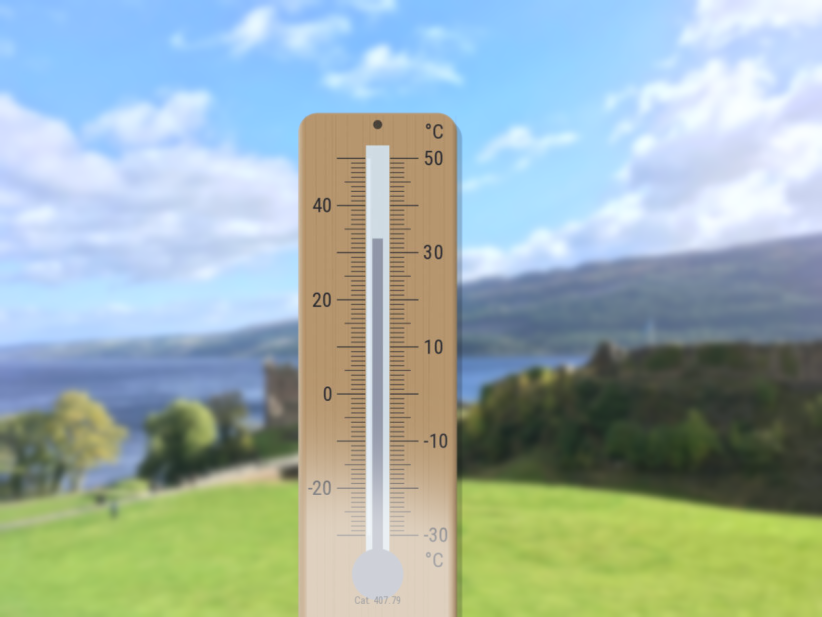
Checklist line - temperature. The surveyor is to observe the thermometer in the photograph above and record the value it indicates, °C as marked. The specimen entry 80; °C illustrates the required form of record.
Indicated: 33; °C
